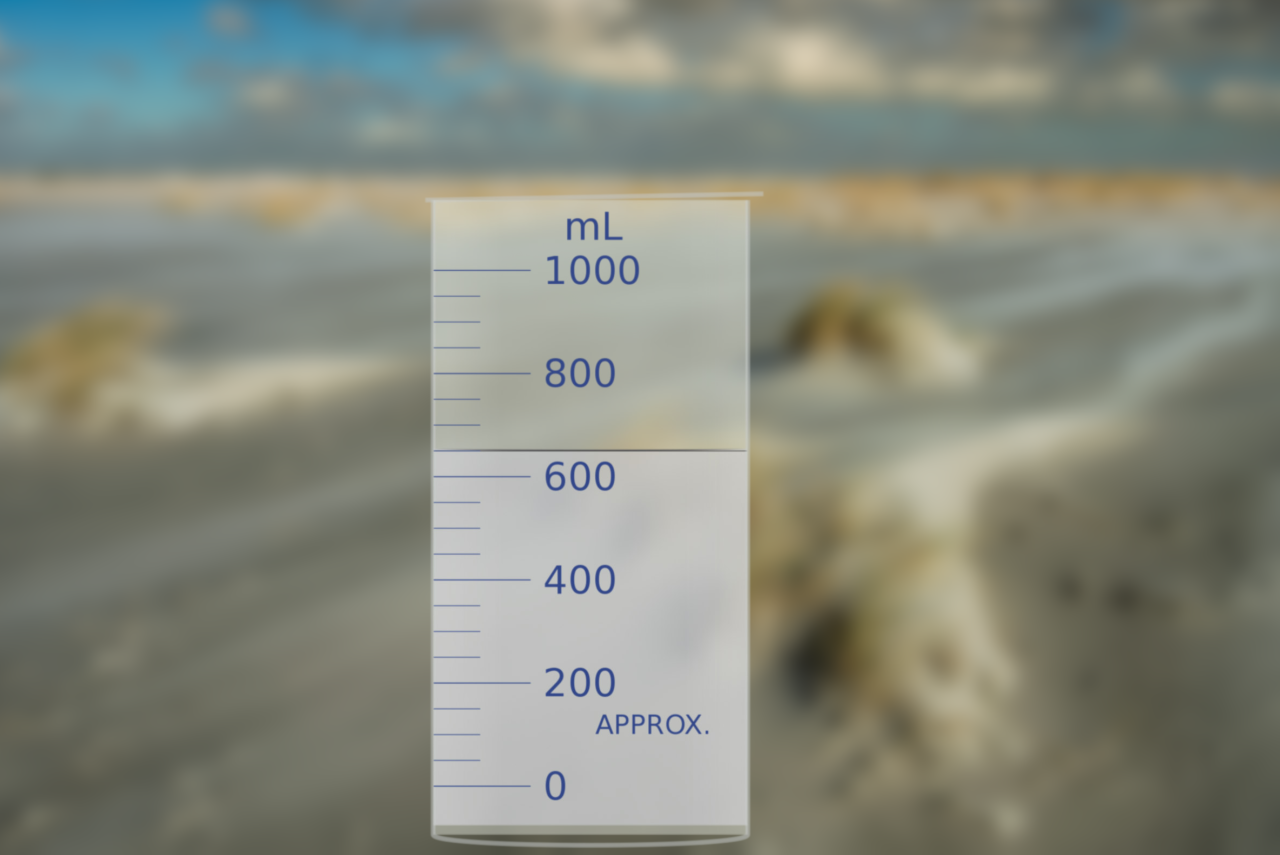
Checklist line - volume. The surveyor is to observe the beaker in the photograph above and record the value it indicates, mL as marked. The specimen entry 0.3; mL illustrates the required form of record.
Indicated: 650; mL
